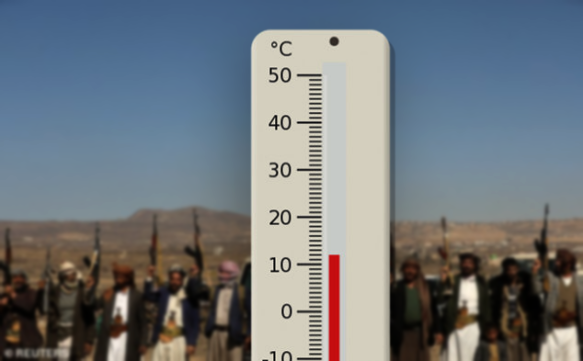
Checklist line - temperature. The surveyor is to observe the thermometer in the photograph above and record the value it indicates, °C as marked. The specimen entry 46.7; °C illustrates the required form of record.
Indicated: 12; °C
